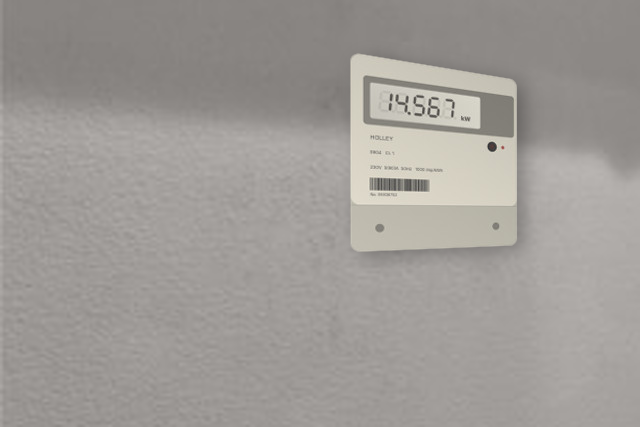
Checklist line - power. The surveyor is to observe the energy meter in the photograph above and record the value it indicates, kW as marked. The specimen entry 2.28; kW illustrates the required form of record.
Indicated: 14.567; kW
